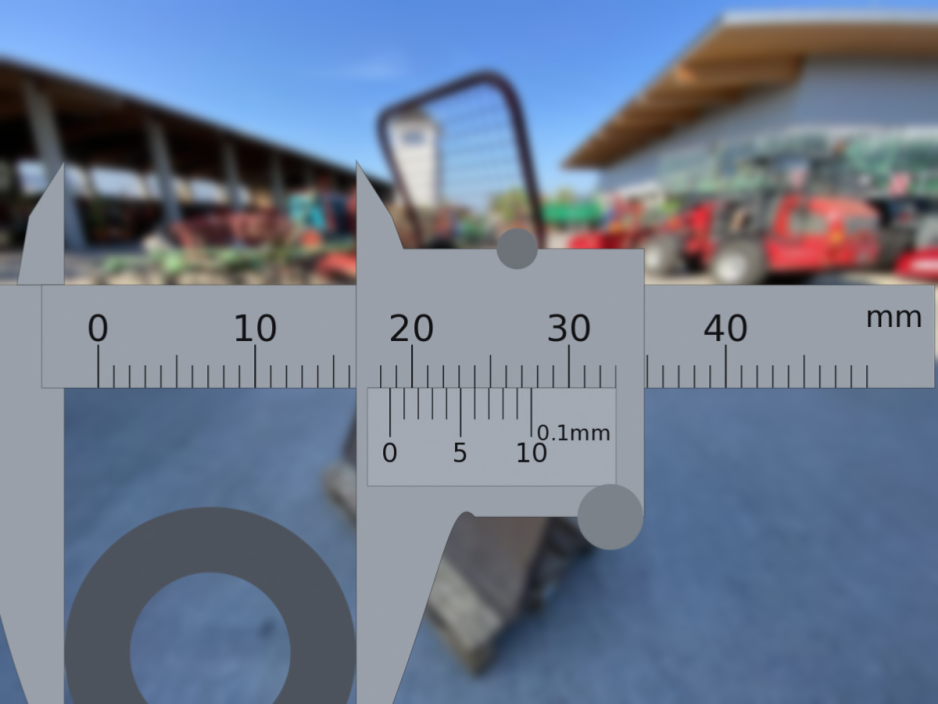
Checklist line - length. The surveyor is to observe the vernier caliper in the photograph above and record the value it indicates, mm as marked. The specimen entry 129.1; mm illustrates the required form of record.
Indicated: 18.6; mm
